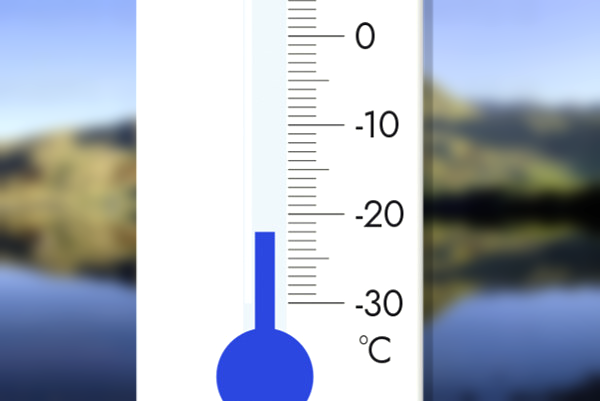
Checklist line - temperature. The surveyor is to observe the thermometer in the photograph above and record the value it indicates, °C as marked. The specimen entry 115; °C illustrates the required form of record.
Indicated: -22; °C
